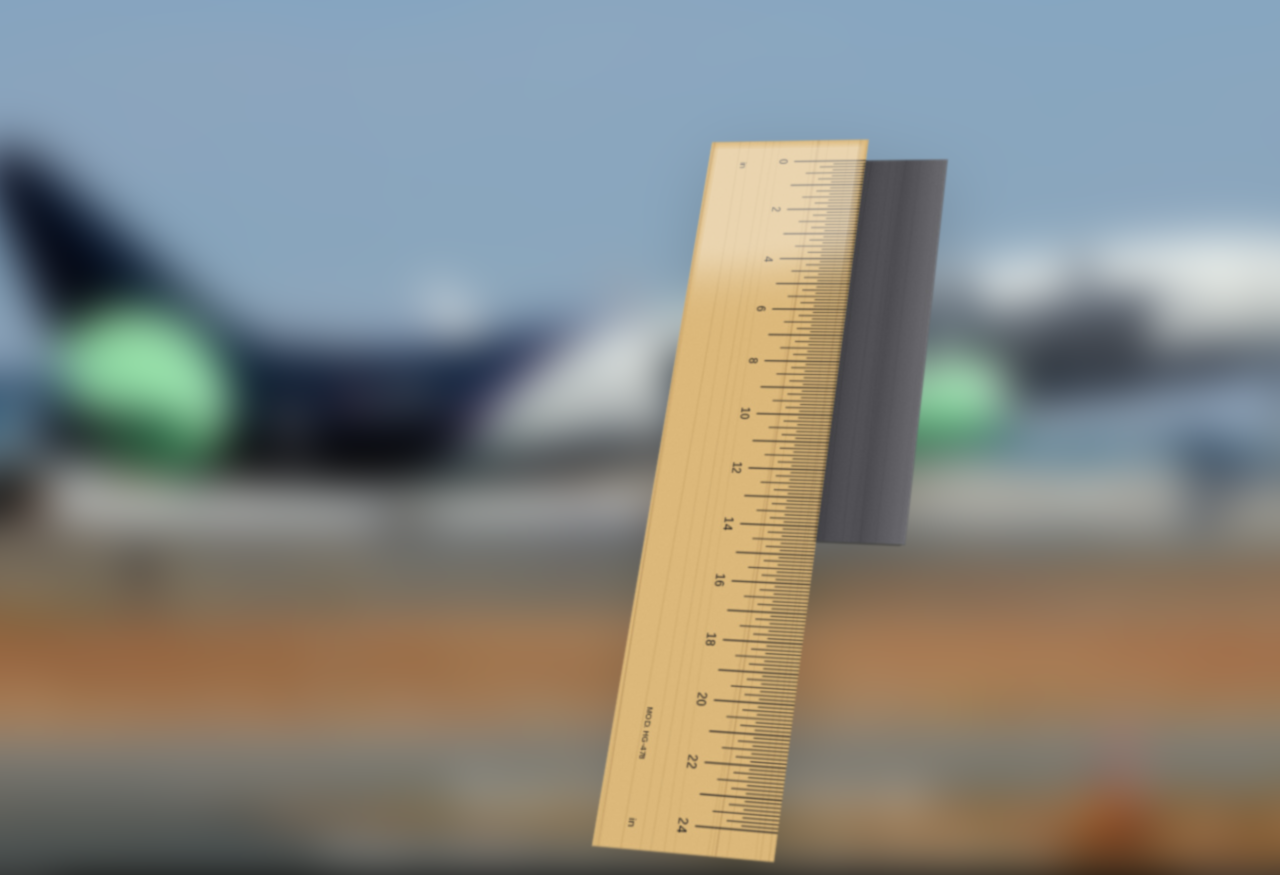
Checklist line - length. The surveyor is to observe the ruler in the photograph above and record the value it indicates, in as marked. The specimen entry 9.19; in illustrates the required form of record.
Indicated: 14.5; in
